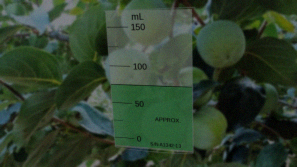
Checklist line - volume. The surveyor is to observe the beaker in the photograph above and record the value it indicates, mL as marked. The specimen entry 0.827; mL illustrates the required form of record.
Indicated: 75; mL
